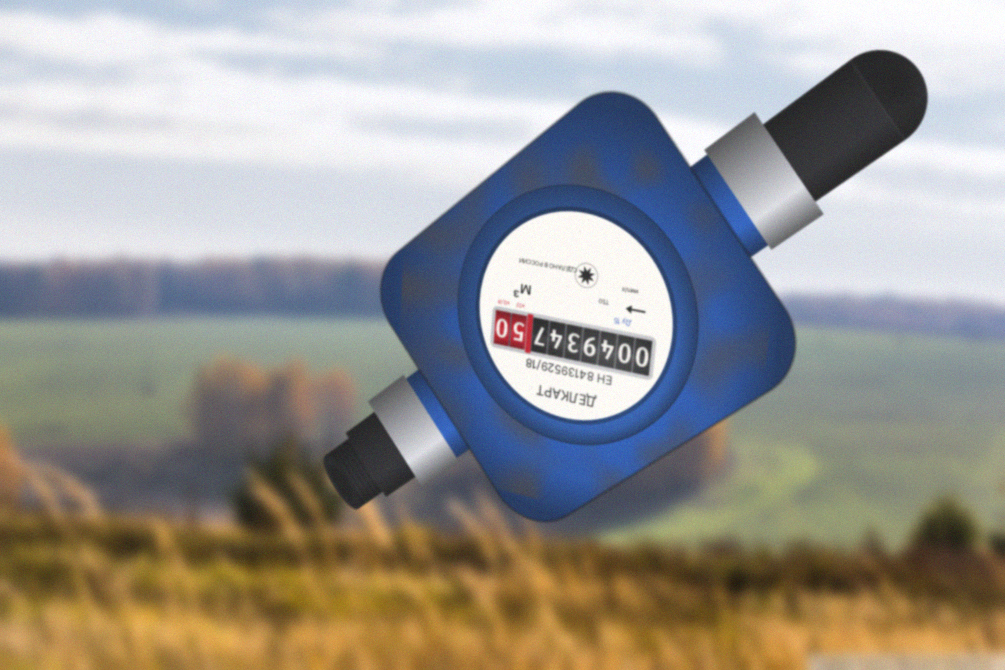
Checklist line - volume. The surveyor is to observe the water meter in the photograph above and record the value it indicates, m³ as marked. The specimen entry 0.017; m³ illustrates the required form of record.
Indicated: 49347.50; m³
